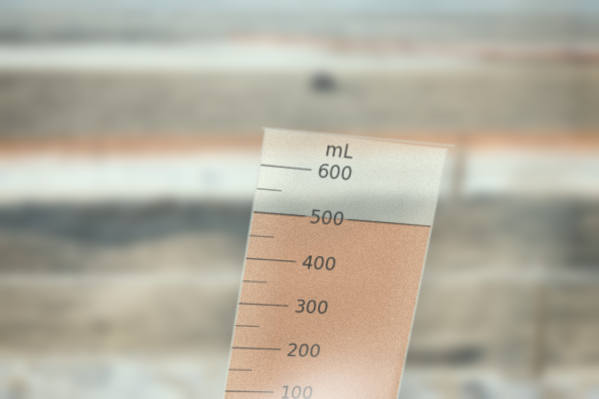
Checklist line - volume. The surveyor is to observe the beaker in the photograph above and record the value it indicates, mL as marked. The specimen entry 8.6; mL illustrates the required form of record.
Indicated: 500; mL
